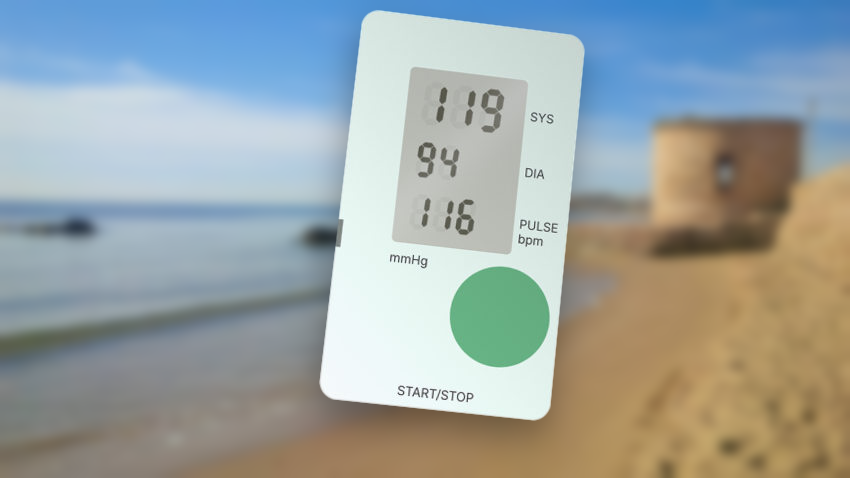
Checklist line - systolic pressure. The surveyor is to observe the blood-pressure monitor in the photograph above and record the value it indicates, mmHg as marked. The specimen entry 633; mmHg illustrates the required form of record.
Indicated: 119; mmHg
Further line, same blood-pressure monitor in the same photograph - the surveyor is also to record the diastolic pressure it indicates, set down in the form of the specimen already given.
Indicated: 94; mmHg
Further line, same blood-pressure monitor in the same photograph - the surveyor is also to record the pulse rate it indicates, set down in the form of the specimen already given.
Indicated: 116; bpm
